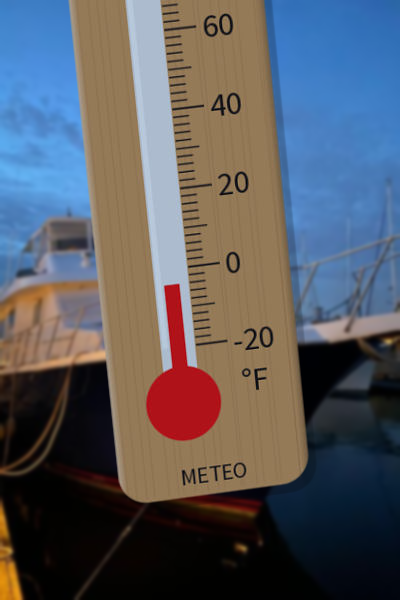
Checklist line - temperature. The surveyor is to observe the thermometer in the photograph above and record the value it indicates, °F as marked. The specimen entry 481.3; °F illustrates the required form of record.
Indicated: -4; °F
